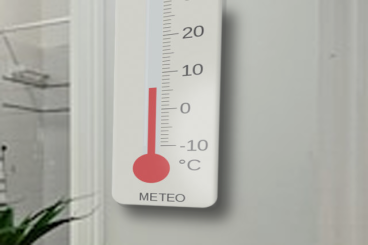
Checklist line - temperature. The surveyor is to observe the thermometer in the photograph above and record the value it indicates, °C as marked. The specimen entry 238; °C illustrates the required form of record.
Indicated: 6; °C
